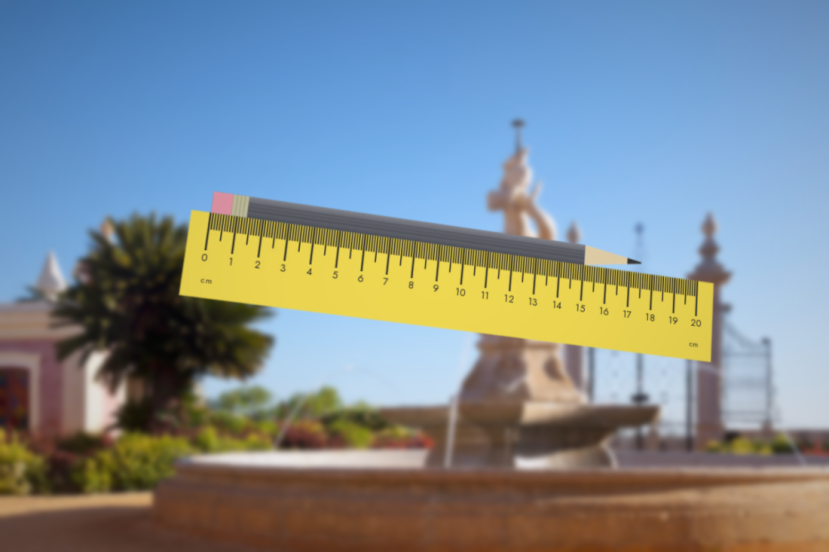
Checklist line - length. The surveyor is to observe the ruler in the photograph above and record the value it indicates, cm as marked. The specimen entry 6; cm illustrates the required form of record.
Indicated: 17.5; cm
